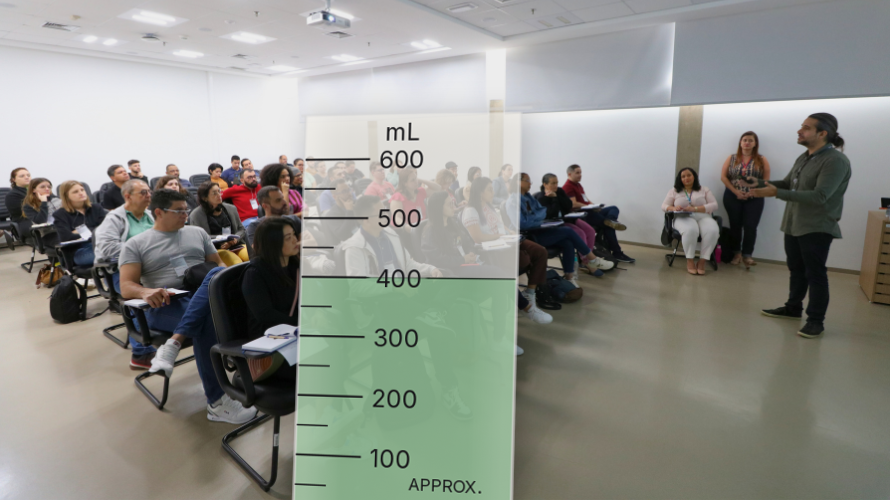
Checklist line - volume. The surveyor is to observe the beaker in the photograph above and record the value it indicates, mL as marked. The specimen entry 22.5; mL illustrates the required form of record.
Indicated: 400; mL
